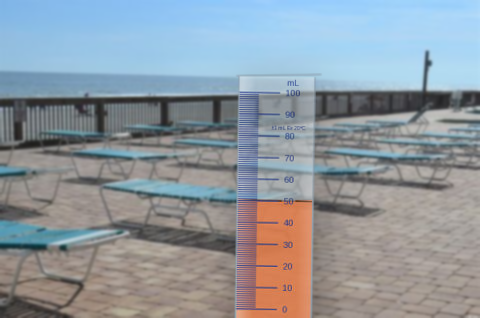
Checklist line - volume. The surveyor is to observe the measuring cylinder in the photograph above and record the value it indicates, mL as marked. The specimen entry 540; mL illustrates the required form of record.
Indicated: 50; mL
